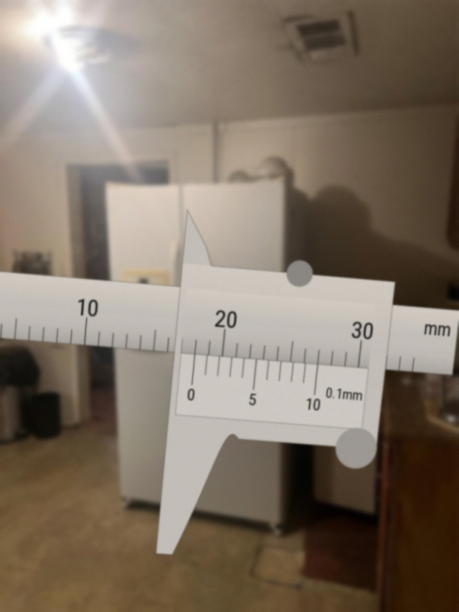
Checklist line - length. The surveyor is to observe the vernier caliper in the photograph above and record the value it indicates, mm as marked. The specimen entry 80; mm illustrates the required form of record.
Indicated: 18.0; mm
